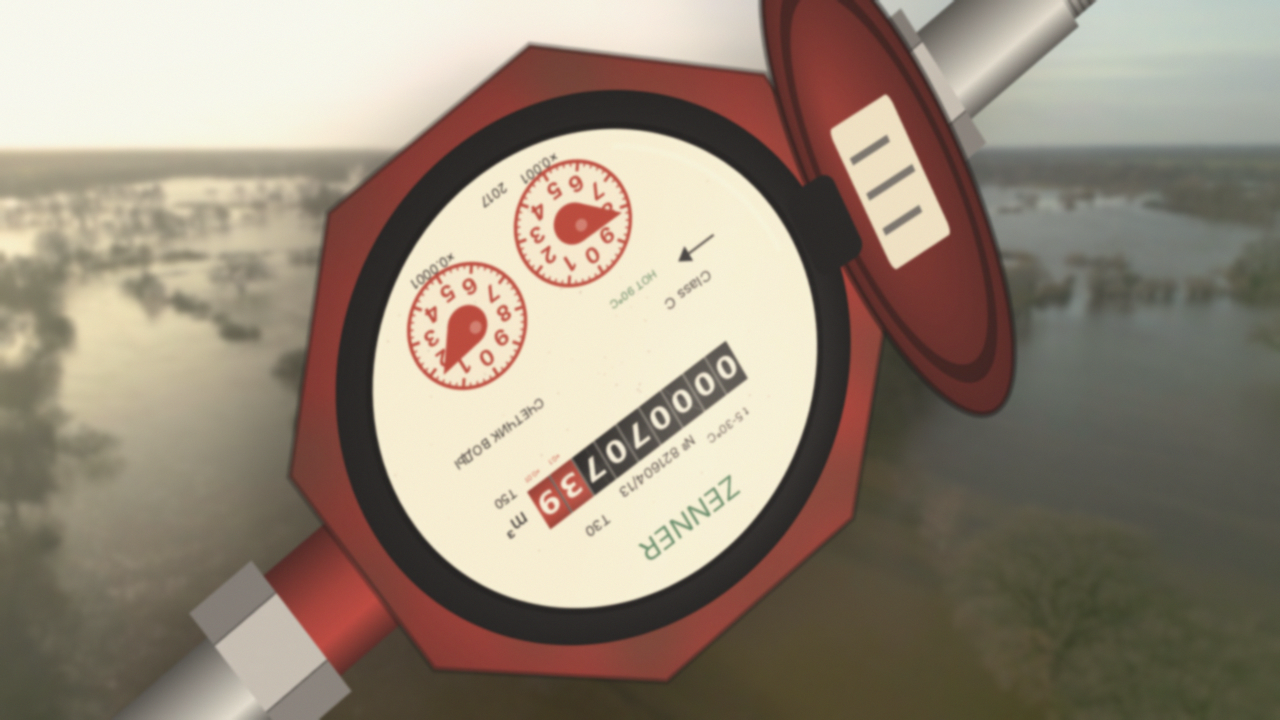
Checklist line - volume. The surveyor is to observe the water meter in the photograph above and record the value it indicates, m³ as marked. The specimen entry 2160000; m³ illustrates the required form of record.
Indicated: 707.3981; m³
